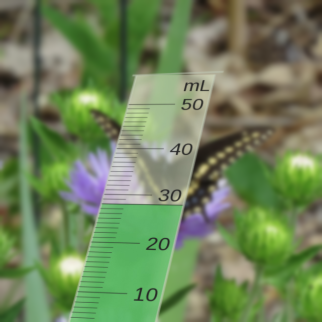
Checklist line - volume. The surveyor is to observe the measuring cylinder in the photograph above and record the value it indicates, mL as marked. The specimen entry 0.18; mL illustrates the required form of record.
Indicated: 28; mL
